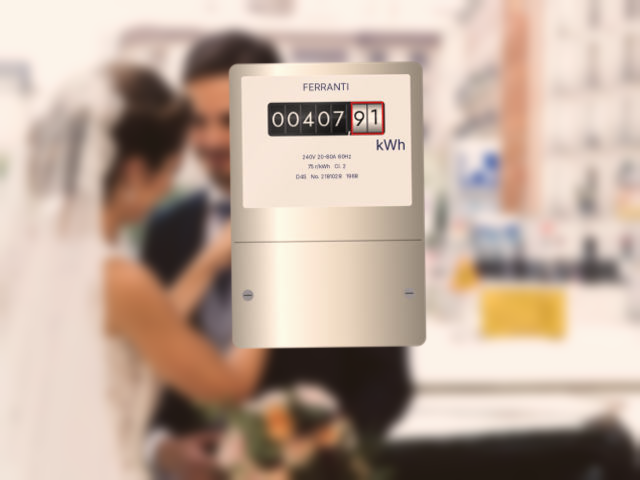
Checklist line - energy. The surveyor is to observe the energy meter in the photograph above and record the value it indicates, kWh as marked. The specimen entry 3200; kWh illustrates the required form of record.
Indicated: 407.91; kWh
